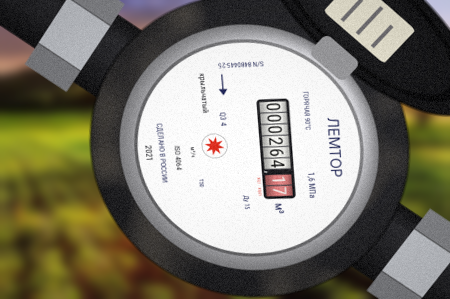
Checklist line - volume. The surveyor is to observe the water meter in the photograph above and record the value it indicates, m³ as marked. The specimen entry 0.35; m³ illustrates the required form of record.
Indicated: 264.17; m³
